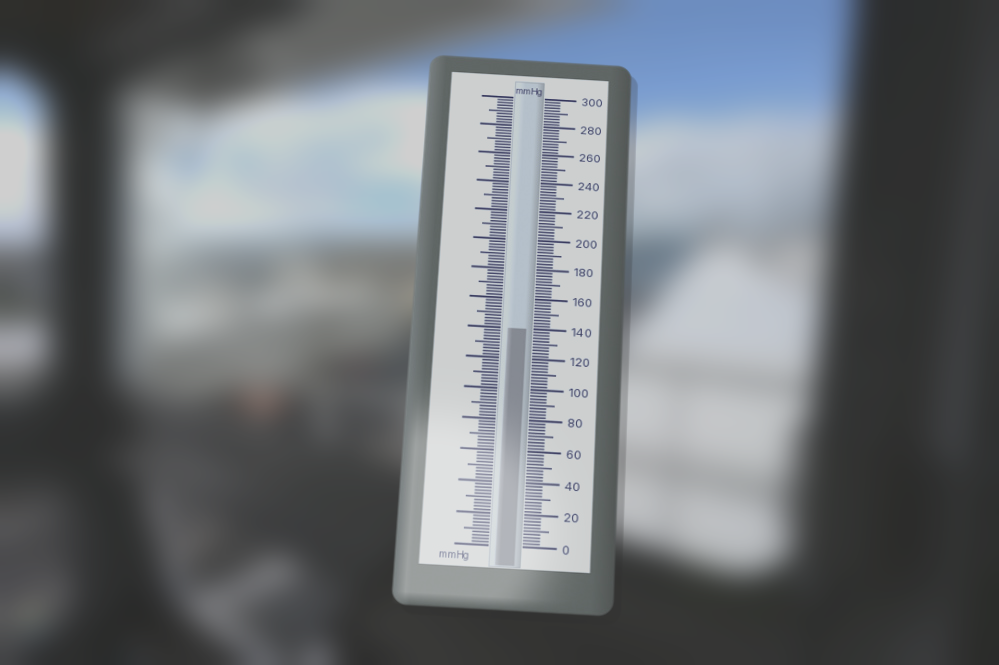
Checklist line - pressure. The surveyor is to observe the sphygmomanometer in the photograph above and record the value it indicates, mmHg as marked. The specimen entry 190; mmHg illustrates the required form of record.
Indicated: 140; mmHg
